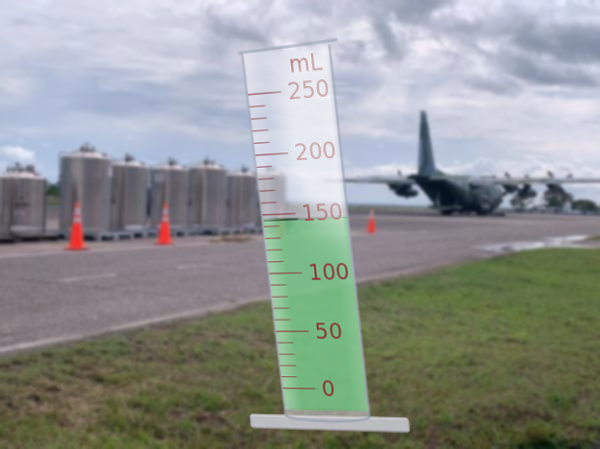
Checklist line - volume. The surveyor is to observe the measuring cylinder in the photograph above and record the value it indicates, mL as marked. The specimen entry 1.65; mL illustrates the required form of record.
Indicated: 145; mL
